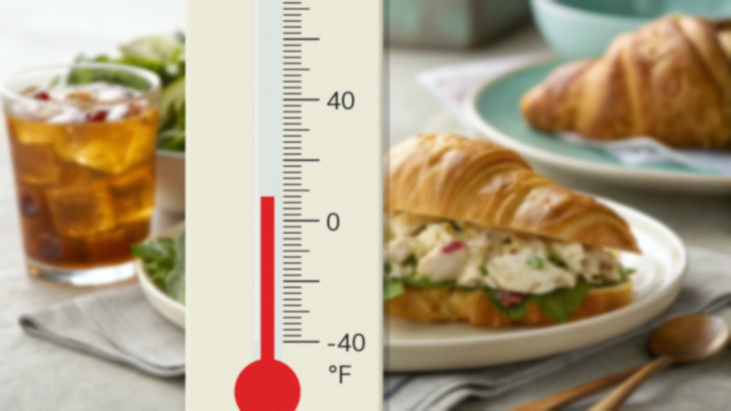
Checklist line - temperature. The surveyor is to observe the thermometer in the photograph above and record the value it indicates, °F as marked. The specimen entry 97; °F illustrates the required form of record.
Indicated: 8; °F
